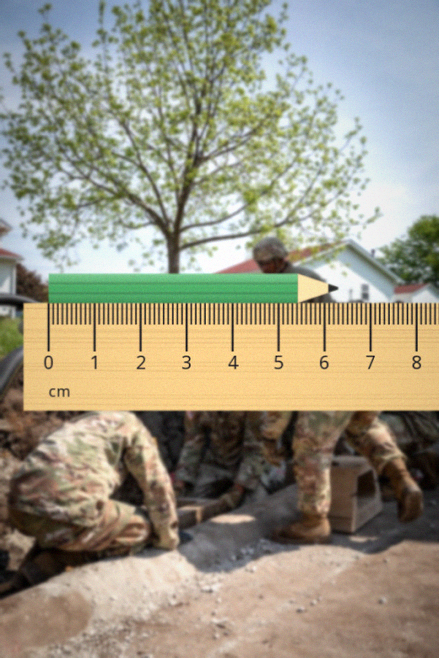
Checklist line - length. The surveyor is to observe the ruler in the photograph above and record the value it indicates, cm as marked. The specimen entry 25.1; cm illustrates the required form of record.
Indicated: 6.3; cm
